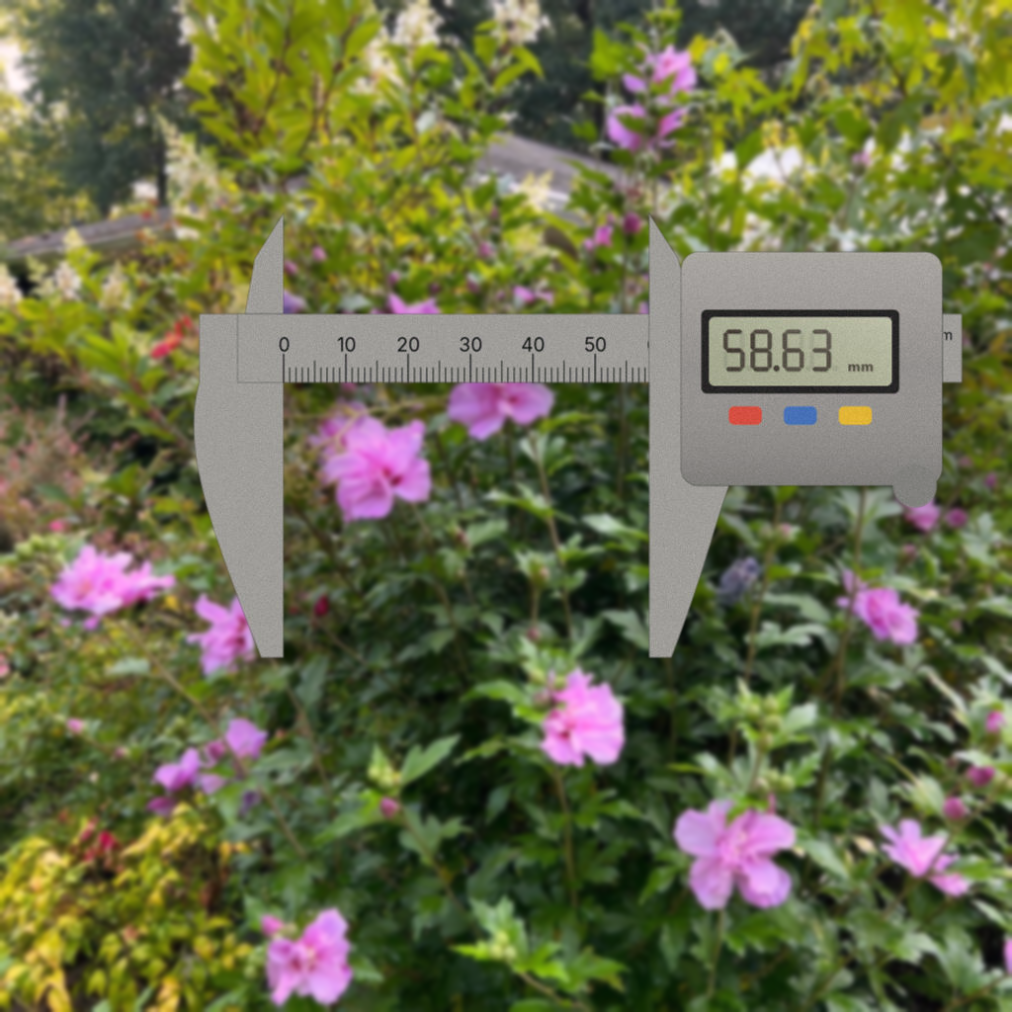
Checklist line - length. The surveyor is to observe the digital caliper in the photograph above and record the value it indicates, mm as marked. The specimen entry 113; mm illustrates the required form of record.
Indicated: 58.63; mm
